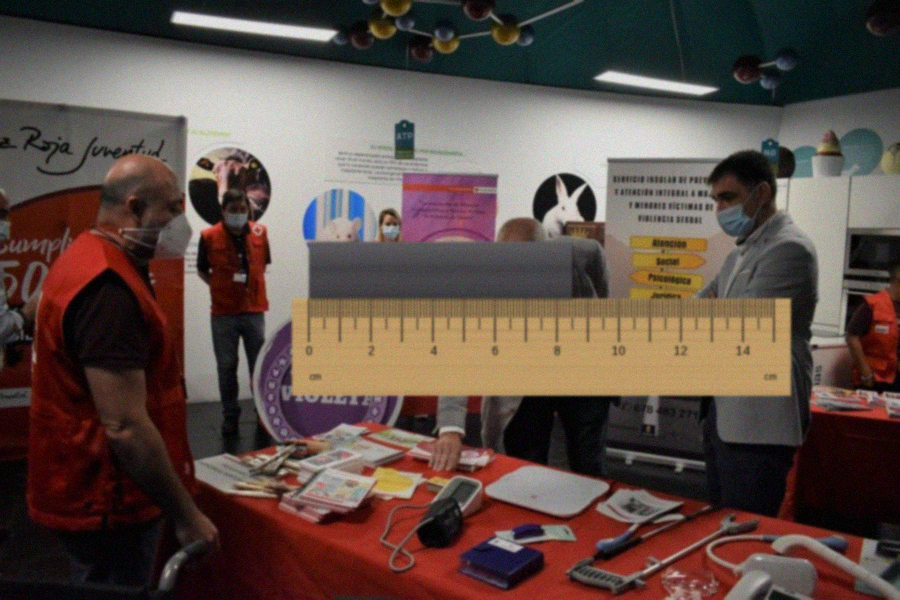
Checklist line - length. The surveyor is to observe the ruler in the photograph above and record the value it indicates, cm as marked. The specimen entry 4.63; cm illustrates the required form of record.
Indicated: 8.5; cm
